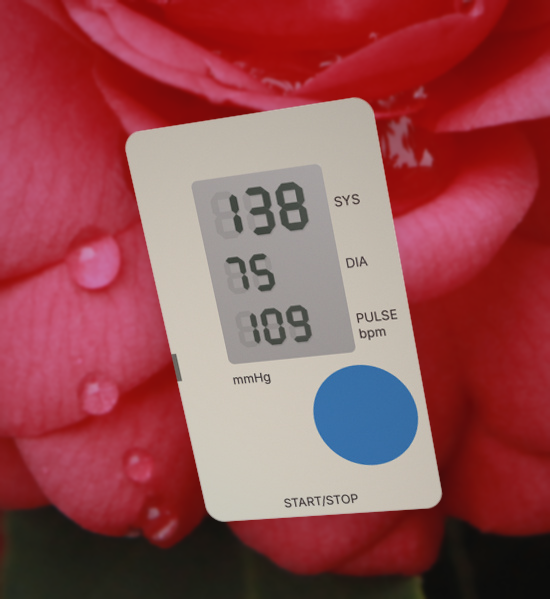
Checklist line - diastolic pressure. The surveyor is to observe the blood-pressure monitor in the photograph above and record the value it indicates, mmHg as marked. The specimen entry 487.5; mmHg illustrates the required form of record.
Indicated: 75; mmHg
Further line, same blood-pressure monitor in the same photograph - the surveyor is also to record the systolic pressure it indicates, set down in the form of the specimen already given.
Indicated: 138; mmHg
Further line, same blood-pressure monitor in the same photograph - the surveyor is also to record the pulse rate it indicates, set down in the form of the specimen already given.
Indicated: 109; bpm
